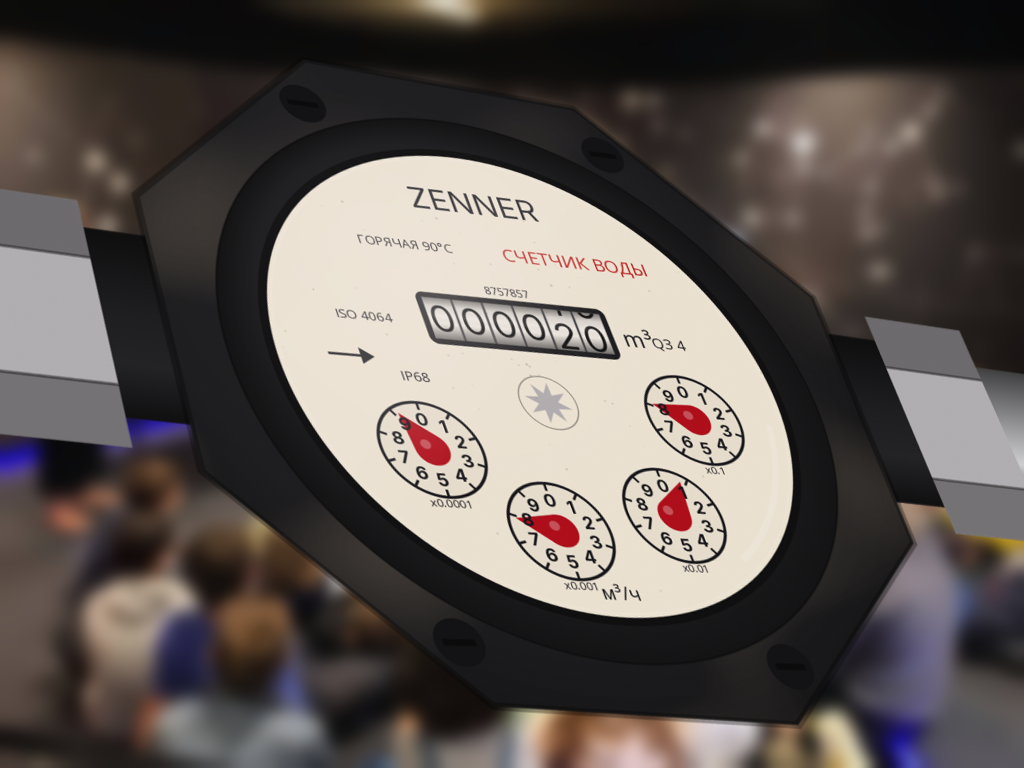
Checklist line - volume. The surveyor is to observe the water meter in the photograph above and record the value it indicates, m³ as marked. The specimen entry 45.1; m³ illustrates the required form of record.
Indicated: 19.8079; m³
